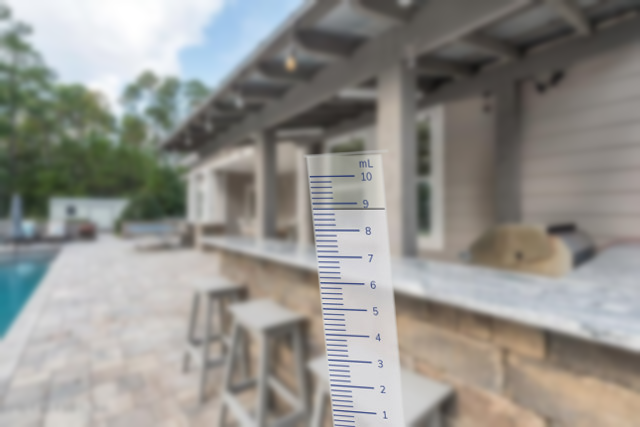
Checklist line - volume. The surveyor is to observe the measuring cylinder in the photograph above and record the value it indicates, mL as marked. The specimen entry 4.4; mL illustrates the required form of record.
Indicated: 8.8; mL
